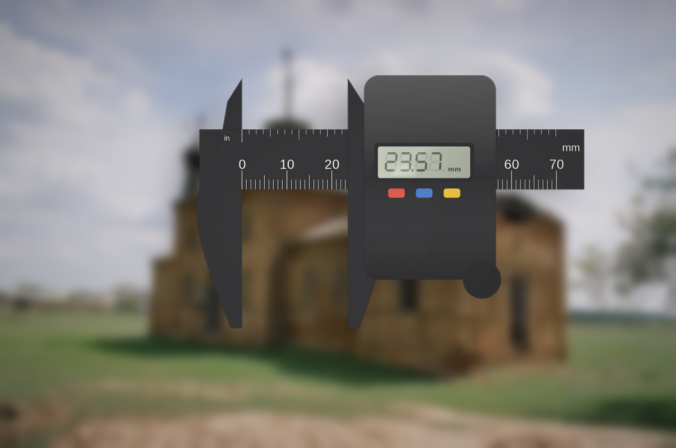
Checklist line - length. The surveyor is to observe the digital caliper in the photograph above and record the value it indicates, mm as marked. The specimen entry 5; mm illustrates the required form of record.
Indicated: 23.57; mm
